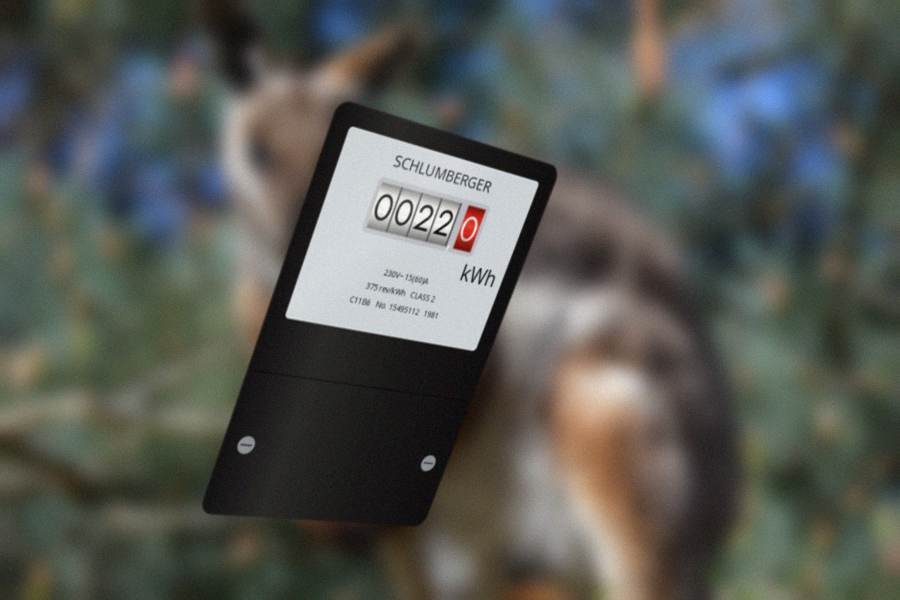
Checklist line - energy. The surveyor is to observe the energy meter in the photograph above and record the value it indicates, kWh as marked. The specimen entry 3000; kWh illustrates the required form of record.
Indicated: 22.0; kWh
